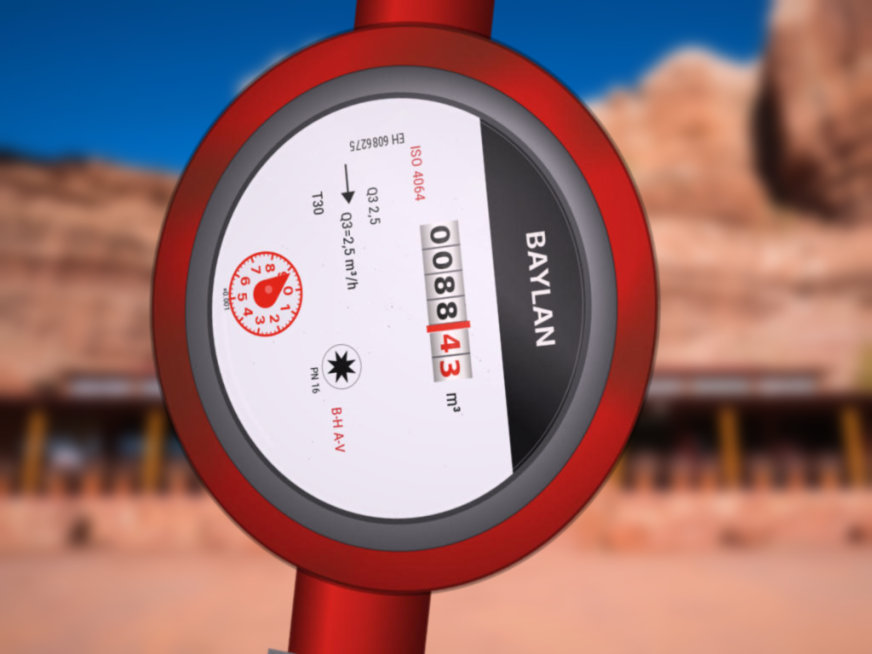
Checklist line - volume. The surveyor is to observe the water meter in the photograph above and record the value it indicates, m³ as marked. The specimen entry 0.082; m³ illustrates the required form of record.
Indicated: 88.429; m³
